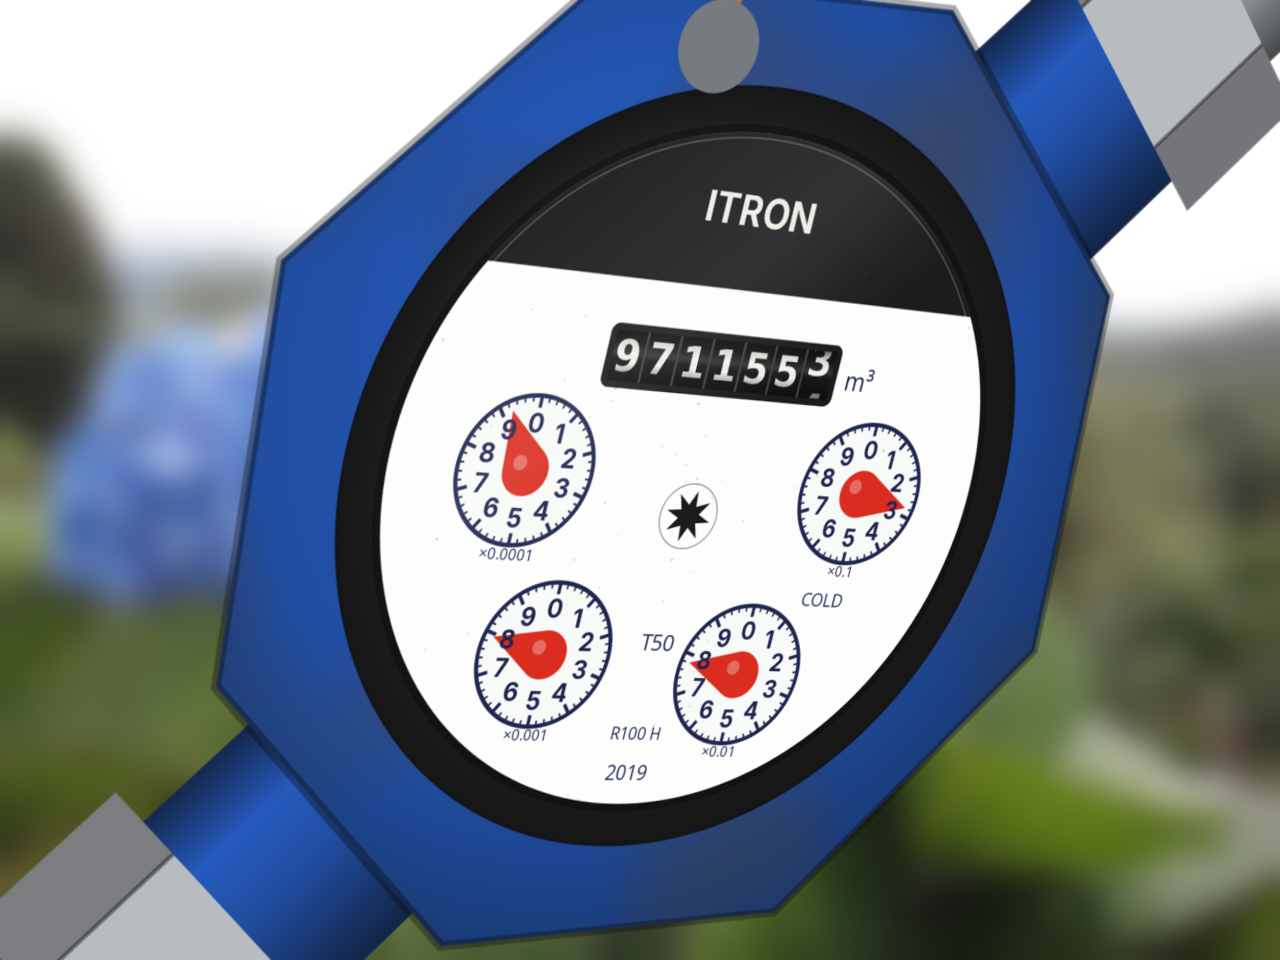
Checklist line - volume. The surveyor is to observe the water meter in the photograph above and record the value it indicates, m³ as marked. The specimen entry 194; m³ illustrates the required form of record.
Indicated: 9711553.2779; m³
